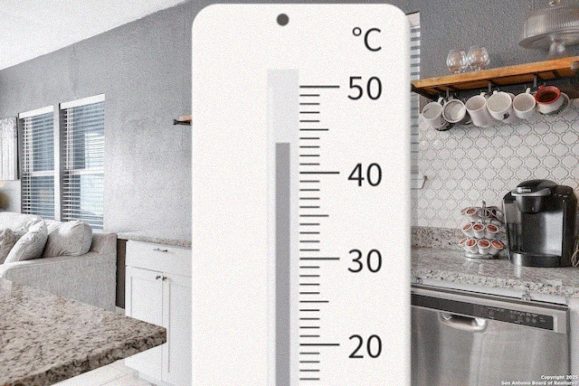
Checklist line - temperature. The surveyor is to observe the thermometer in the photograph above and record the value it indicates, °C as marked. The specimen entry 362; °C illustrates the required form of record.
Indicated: 43.5; °C
